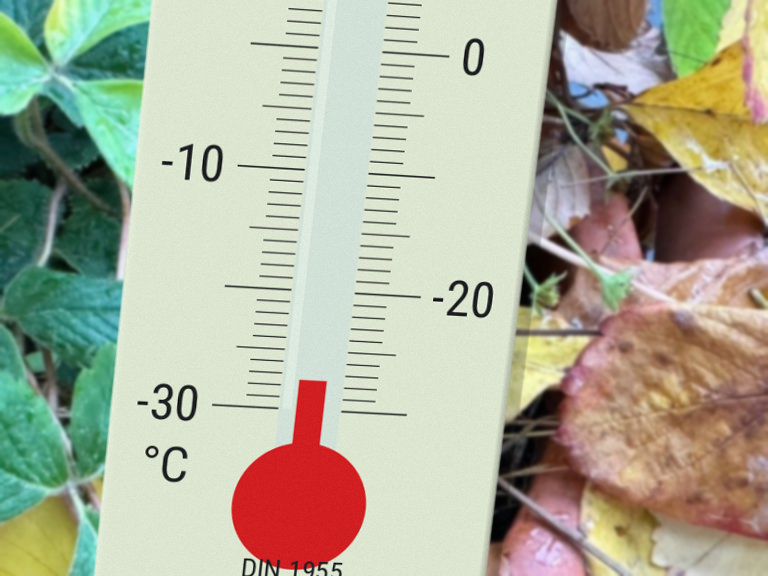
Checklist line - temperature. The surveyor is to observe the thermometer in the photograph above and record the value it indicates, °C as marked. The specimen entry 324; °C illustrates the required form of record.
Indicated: -27.5; °C
